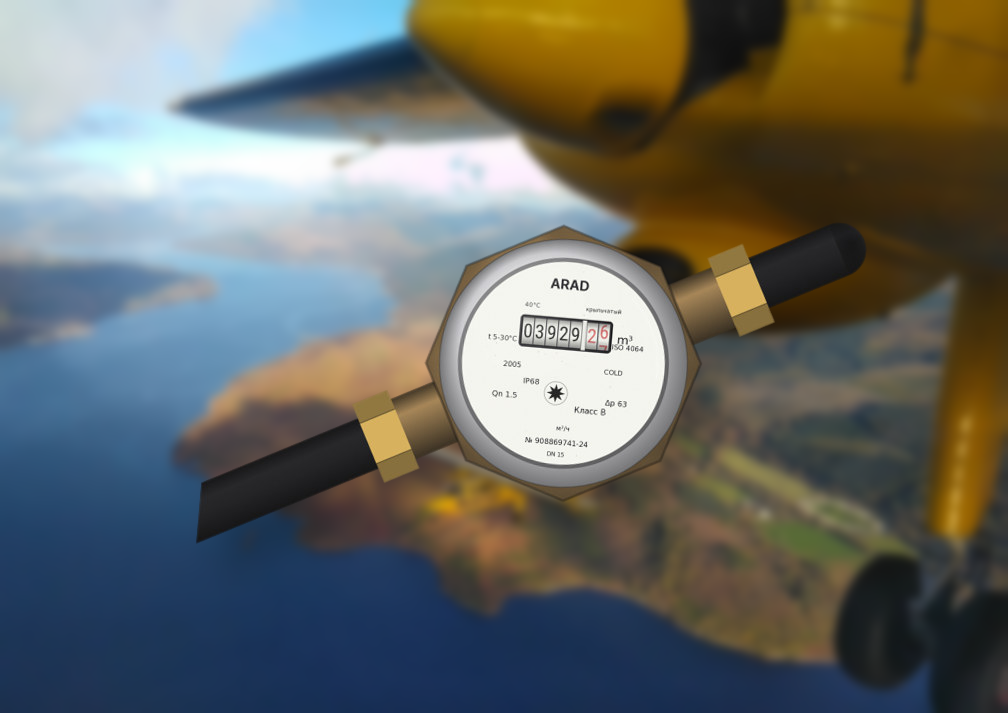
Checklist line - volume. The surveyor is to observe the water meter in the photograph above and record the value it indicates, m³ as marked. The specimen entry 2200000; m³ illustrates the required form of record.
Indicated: 3929.26; m³
